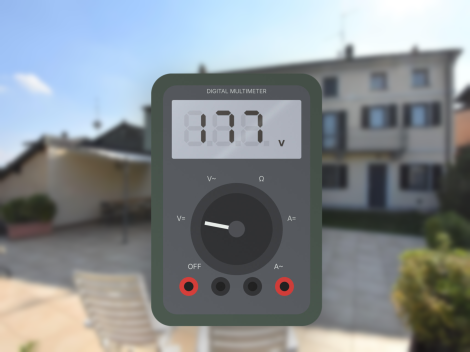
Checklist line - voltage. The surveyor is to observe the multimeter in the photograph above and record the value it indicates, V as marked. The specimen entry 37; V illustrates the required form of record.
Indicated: 177; V
